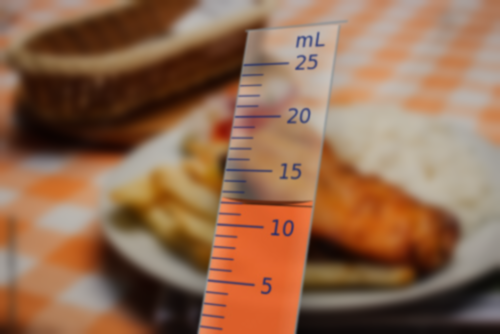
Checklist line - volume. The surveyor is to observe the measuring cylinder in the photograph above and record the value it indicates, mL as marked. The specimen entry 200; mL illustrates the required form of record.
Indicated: 12; mL
